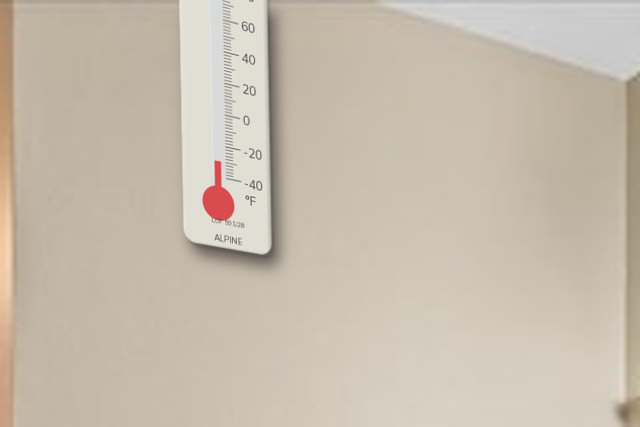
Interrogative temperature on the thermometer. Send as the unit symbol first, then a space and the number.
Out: °F -30
